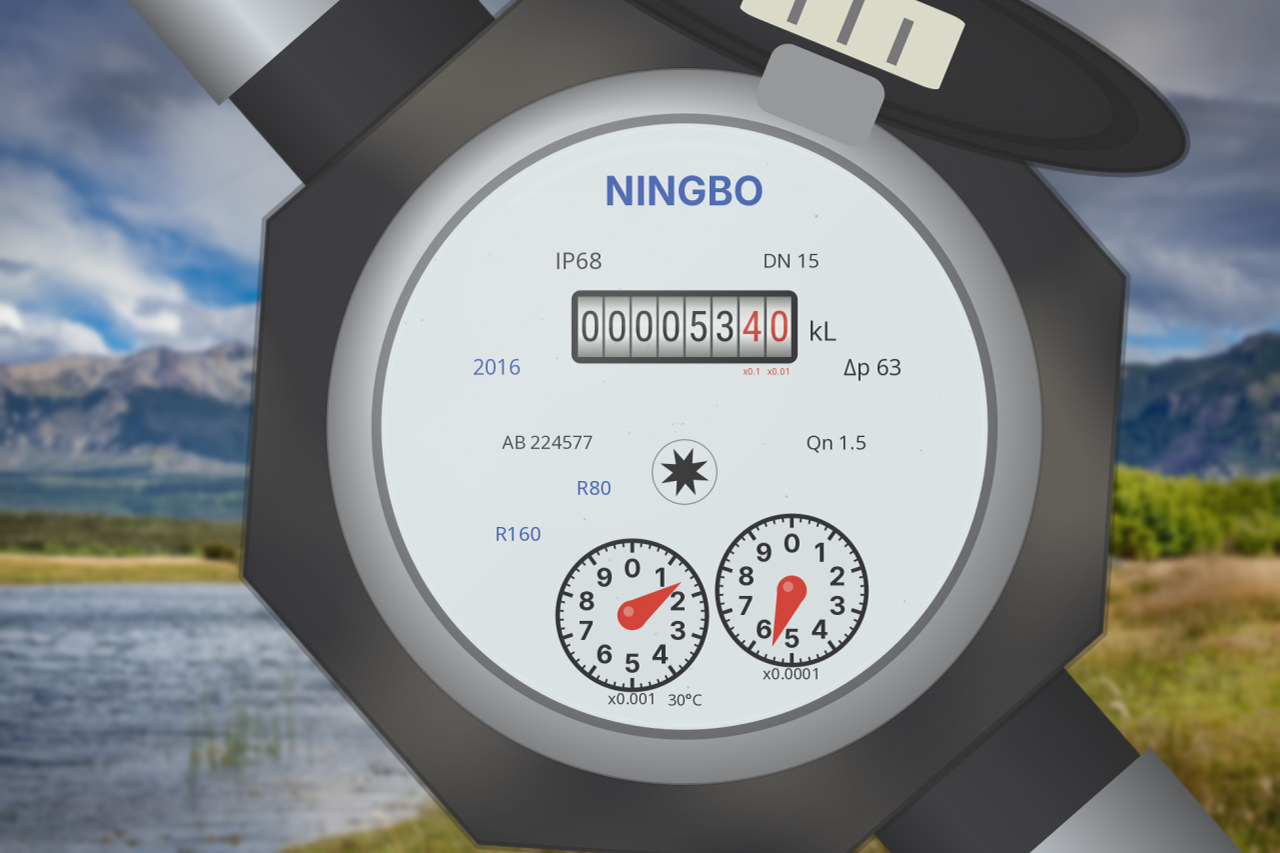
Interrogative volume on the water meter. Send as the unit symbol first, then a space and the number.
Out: kL 53.4015
